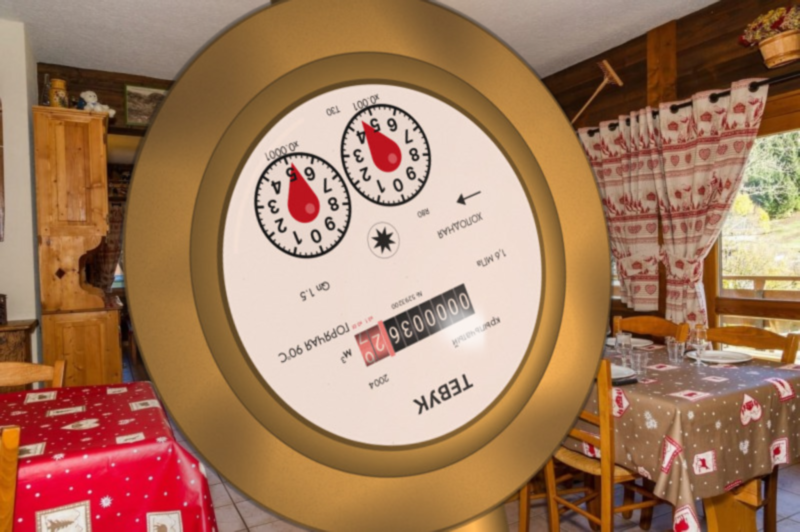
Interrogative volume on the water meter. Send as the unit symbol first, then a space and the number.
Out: m³ 36.2645
